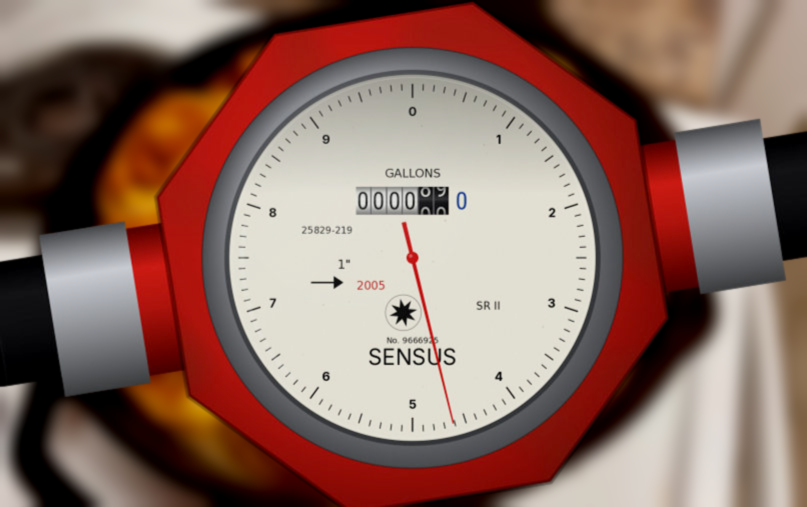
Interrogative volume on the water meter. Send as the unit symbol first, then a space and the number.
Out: gal 894.6
